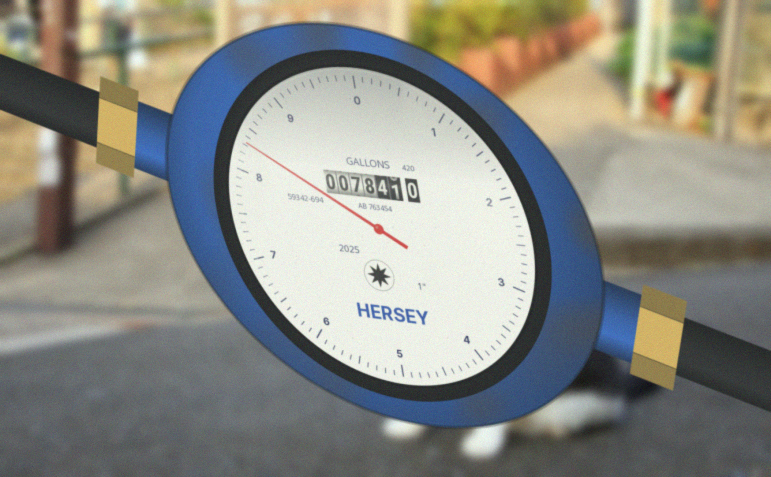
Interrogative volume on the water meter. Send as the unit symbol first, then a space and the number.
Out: gal 78408.3
